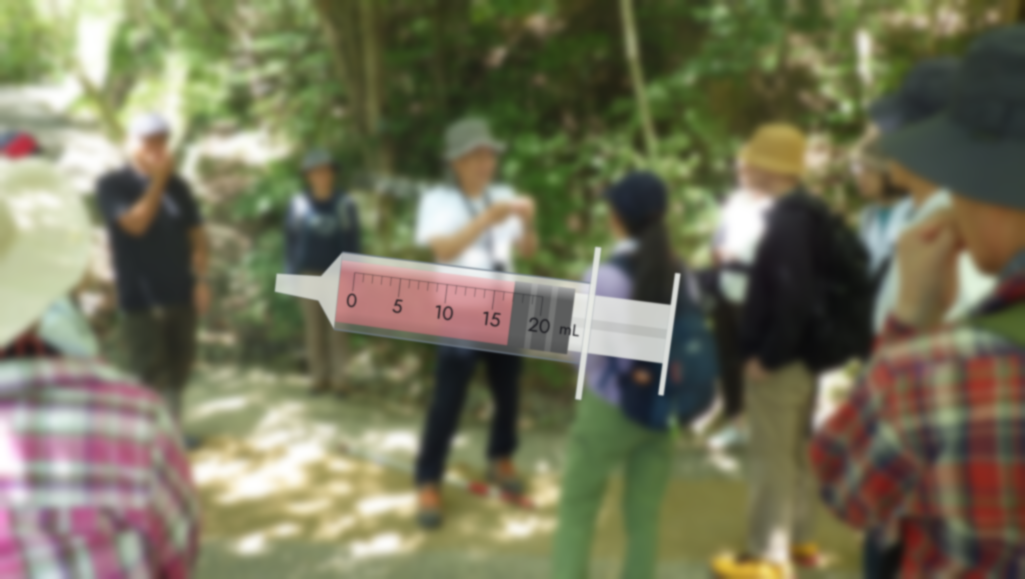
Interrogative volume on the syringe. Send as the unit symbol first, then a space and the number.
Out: mL 17
